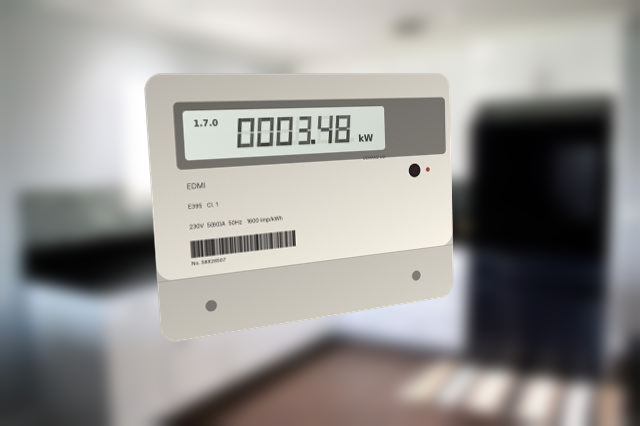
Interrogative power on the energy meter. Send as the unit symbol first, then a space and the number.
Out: kW 3.48
